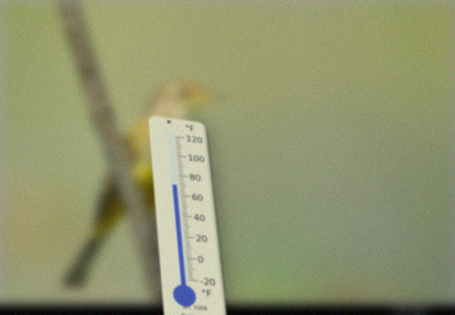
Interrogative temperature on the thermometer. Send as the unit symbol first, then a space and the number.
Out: °F 70
